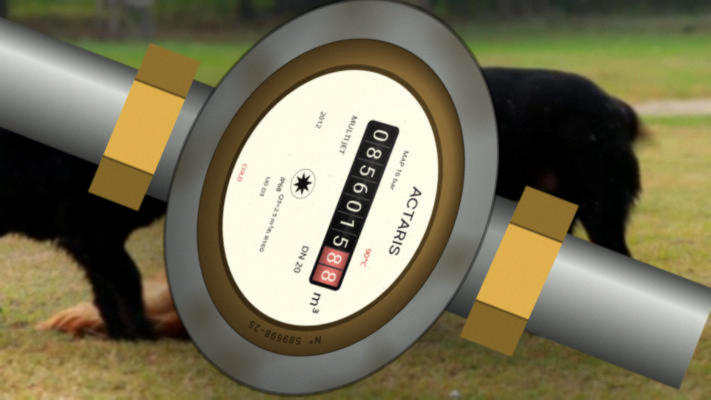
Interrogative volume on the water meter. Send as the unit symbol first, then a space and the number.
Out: m³ 856015.88
